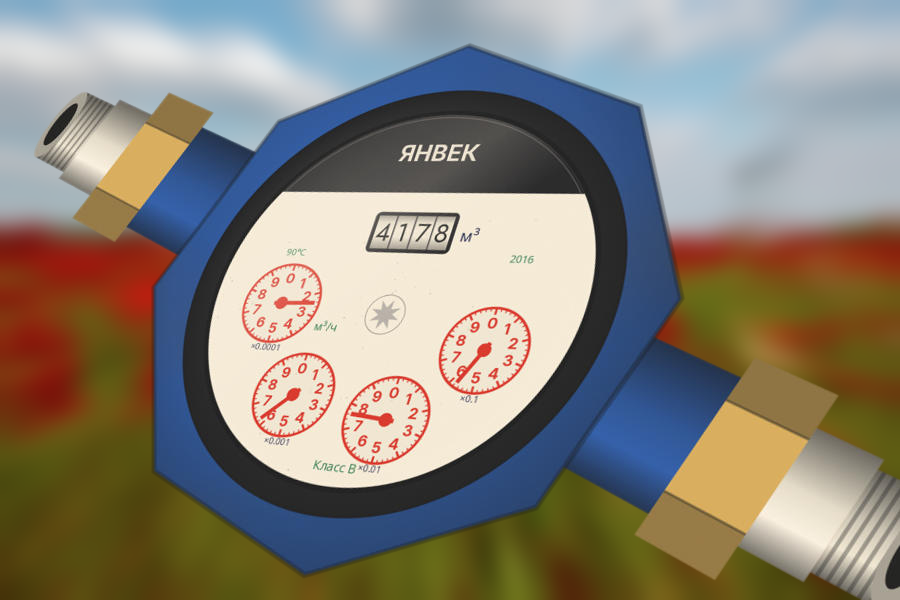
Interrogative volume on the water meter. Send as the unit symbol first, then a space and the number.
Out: m³ 4178.5762
